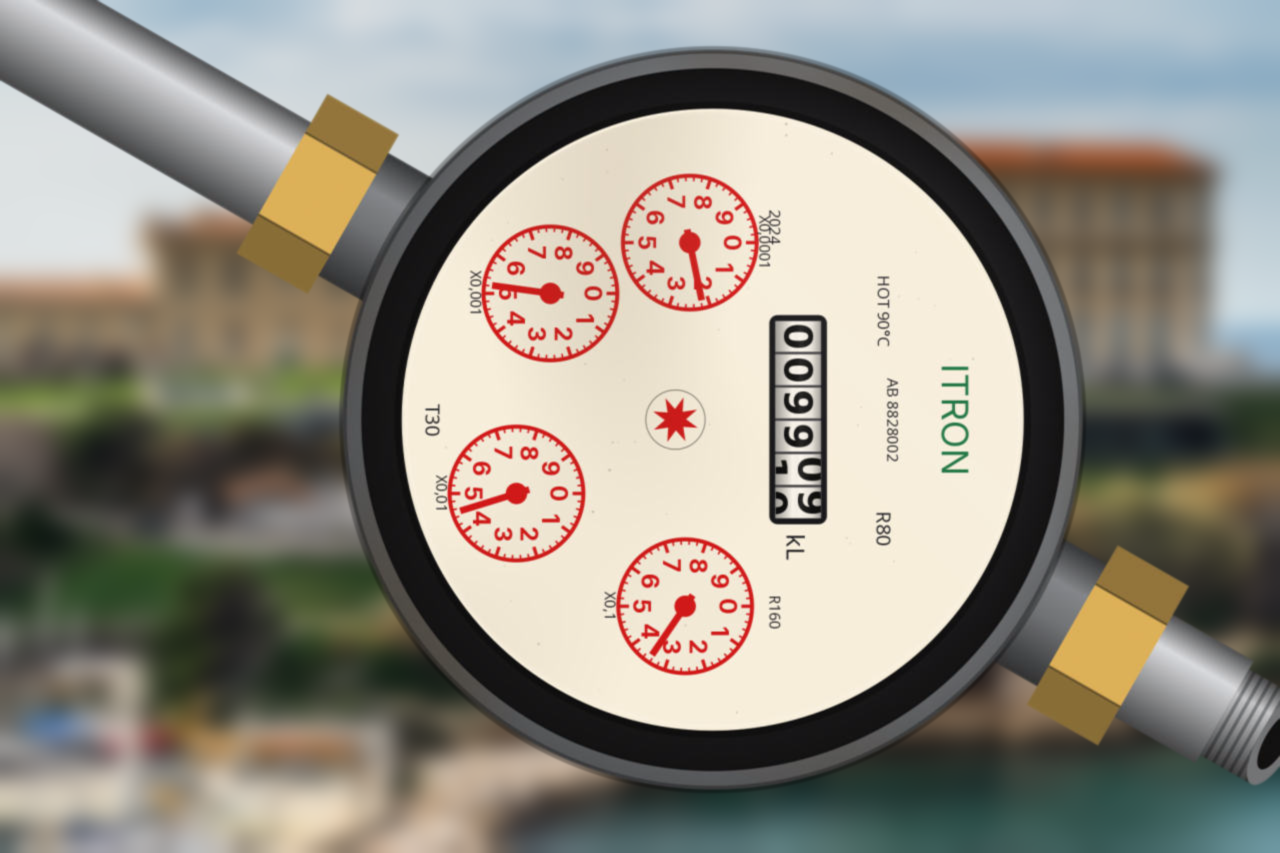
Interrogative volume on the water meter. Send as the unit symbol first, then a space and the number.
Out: kL 9909.3452
